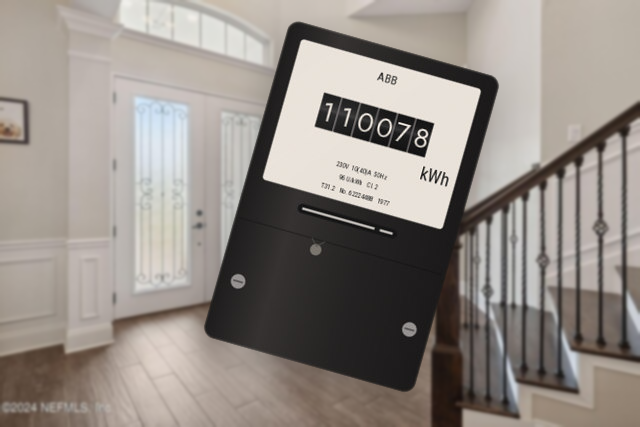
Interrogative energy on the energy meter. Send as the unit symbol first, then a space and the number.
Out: kWh 110078
